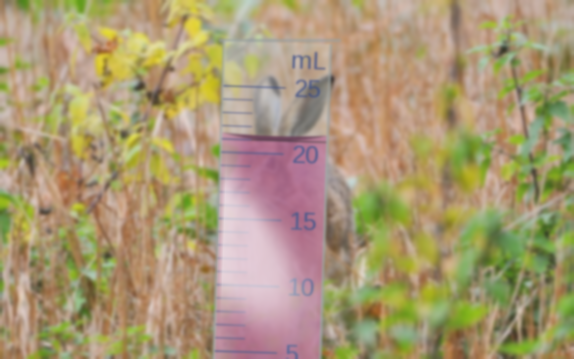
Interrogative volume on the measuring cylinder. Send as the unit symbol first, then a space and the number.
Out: mL 21
